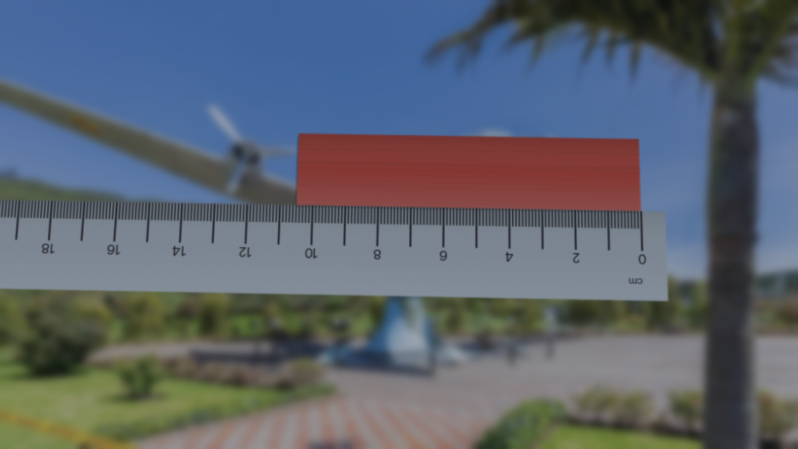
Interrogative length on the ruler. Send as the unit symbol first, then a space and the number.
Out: cm 10.5
